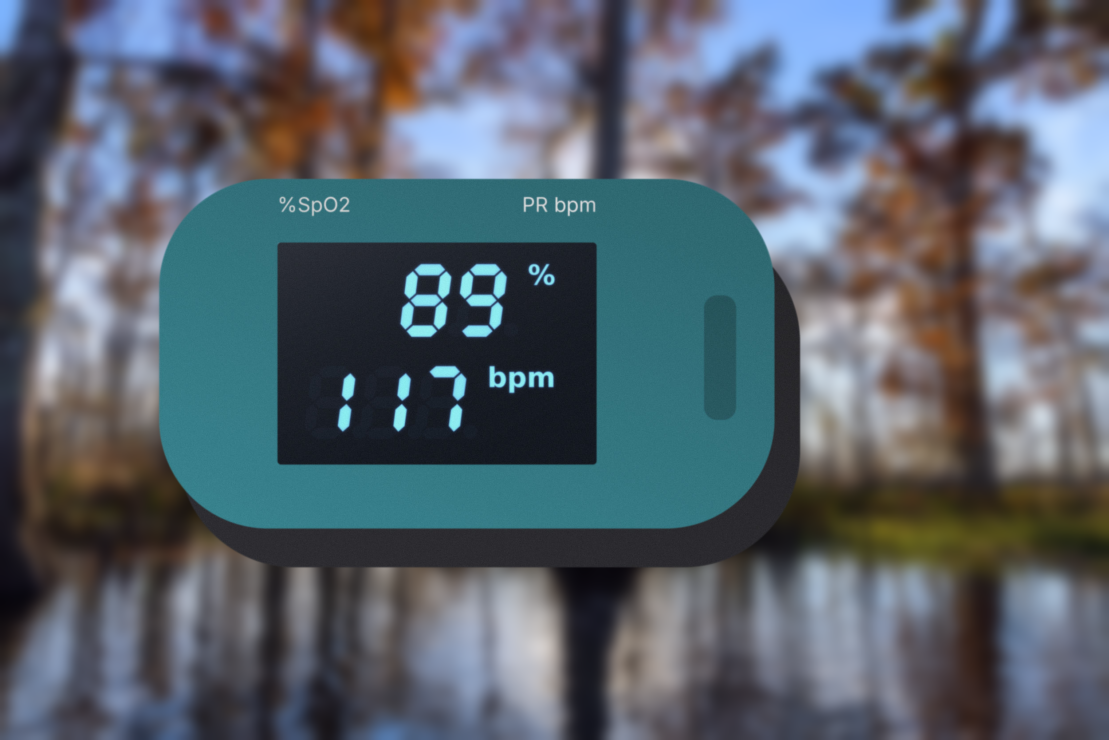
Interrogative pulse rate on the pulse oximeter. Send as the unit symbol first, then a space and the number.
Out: bpm 117
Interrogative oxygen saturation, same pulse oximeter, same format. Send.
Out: % 89
